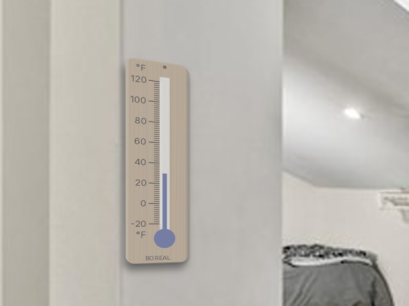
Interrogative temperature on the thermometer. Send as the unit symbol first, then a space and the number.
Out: °F 30
